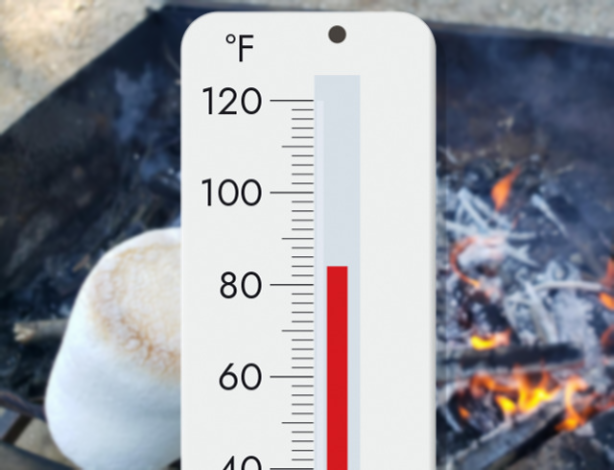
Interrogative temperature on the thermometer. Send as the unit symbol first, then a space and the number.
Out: °F 84
